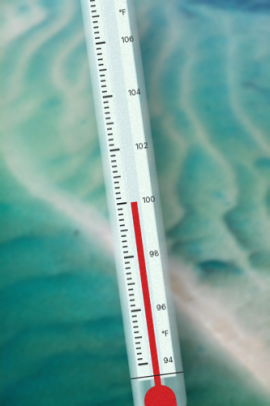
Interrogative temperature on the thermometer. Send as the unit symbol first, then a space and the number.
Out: °F 100
